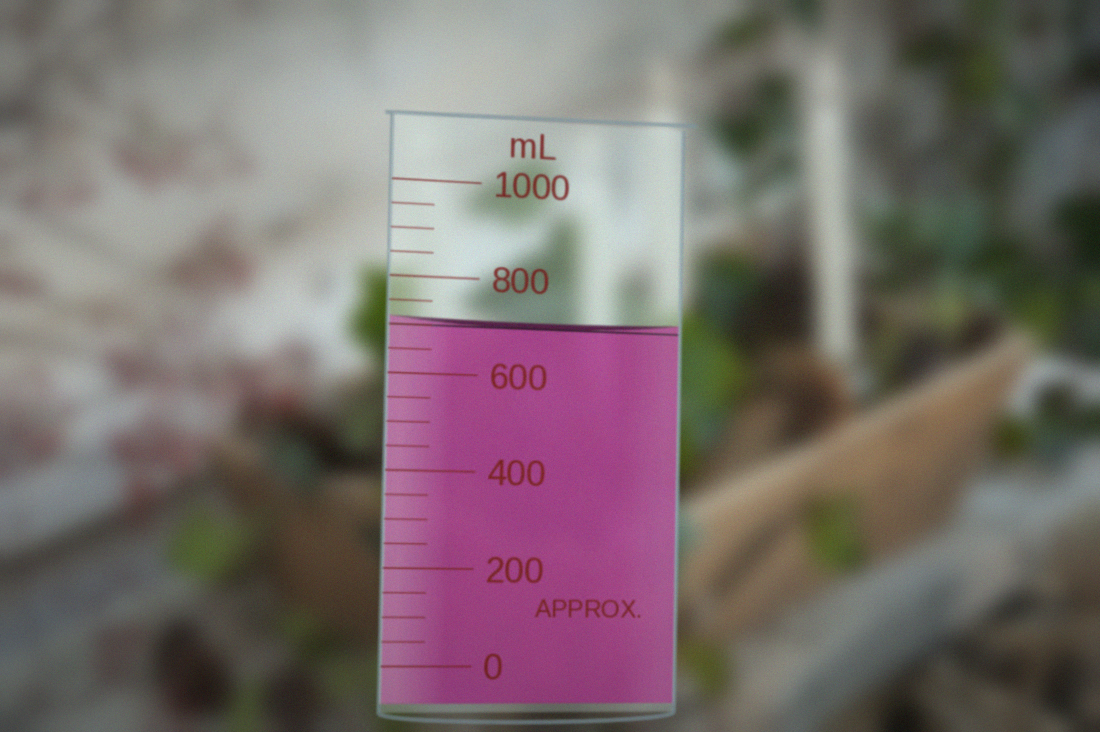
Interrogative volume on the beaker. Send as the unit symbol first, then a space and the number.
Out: mL 700
